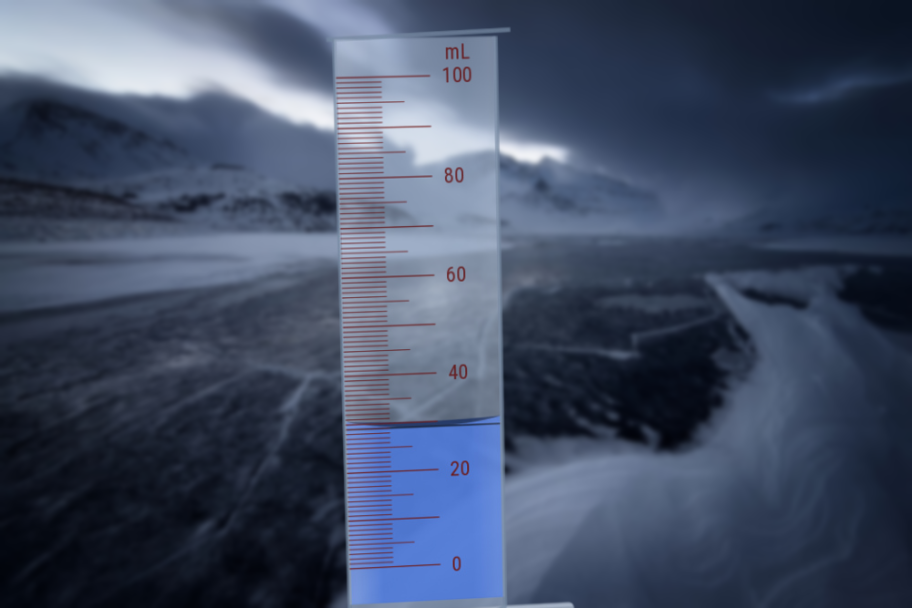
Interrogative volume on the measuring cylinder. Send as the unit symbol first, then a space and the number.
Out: mL 29
